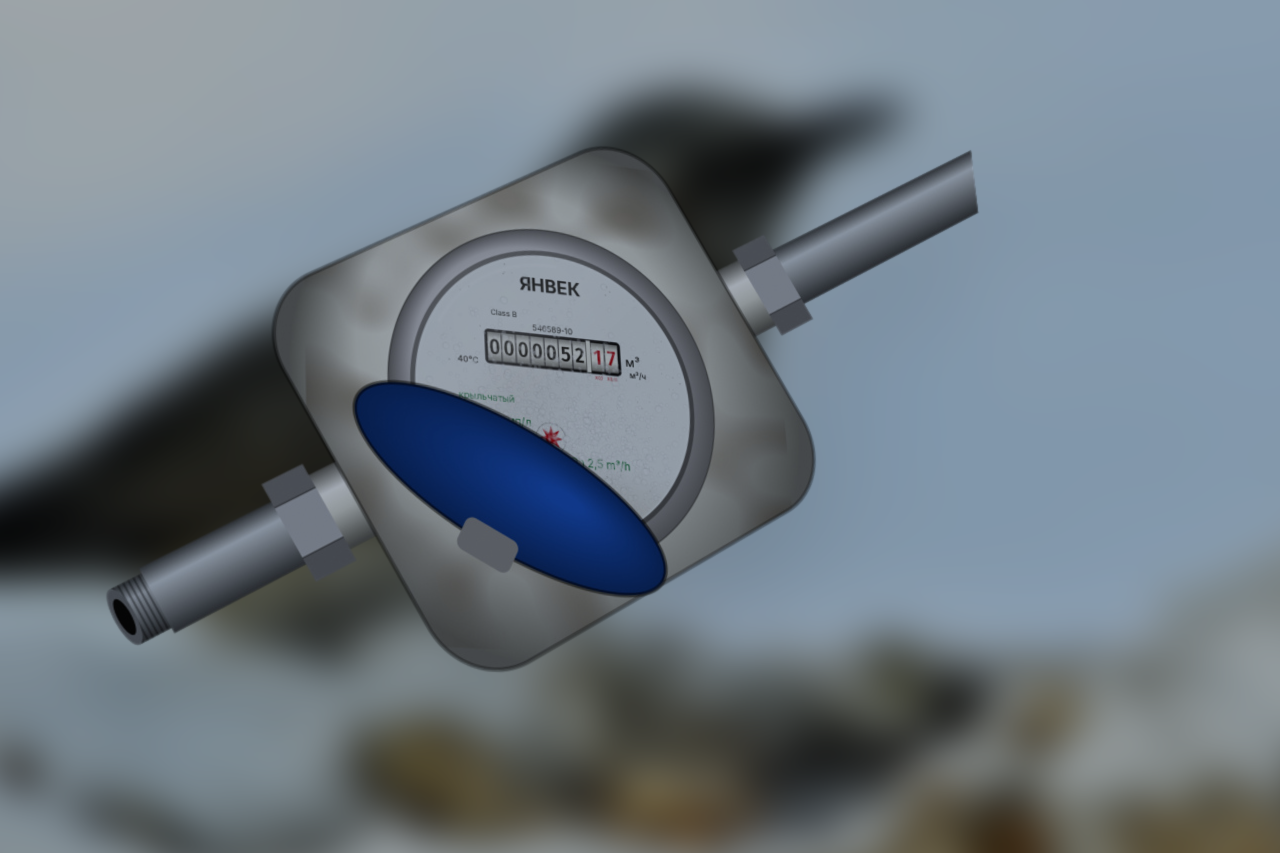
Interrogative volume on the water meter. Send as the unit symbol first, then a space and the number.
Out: m³ 52.17
